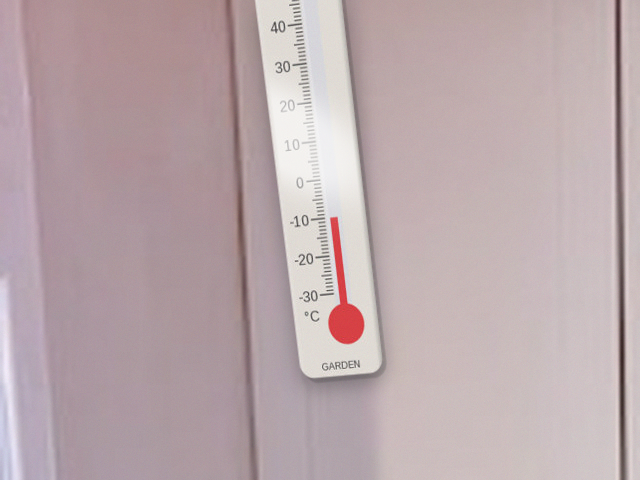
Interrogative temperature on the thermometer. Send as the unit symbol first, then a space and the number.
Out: °C -10
